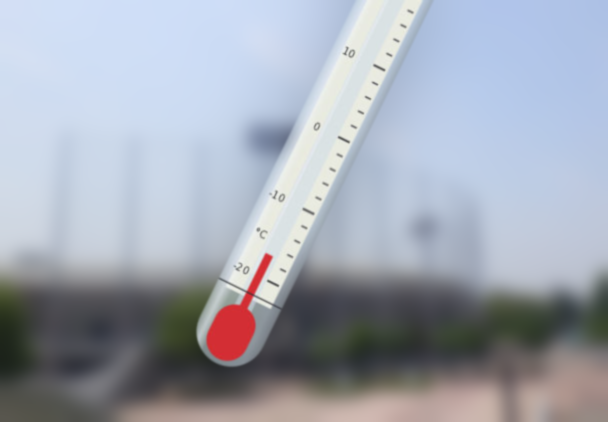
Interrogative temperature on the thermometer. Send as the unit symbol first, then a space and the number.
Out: °C -17
